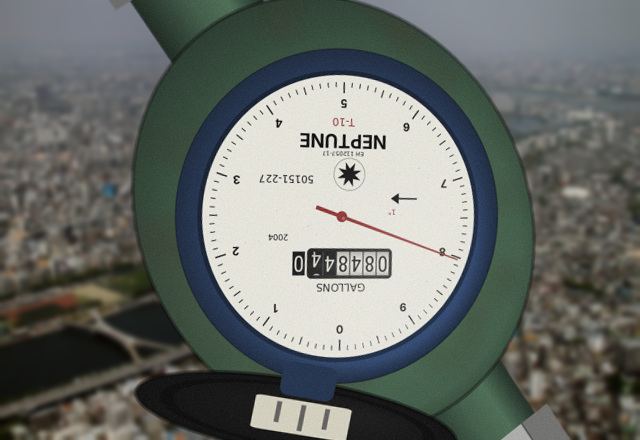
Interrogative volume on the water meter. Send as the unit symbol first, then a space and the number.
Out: gal 848438.0
